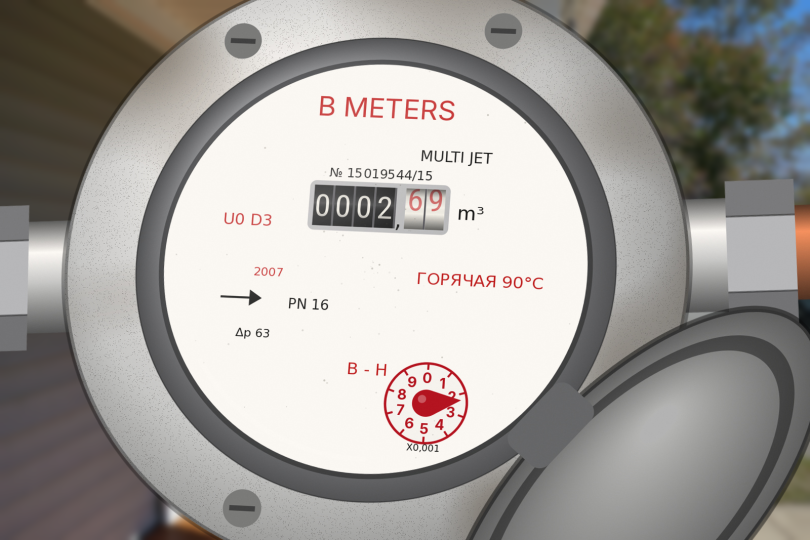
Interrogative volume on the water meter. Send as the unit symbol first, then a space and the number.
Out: m³ 2.692
